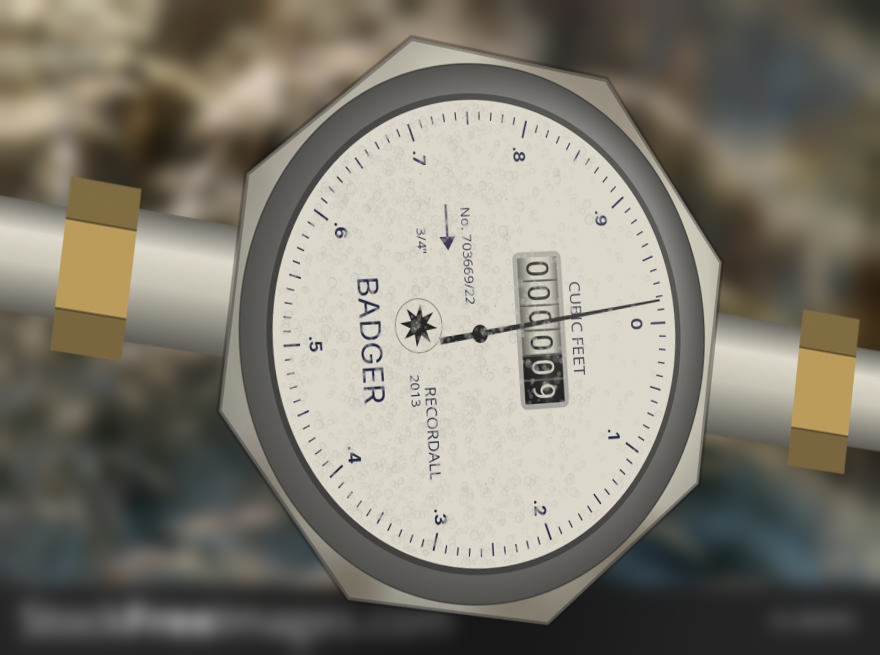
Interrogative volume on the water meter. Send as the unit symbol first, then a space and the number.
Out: ft³ 8.98
